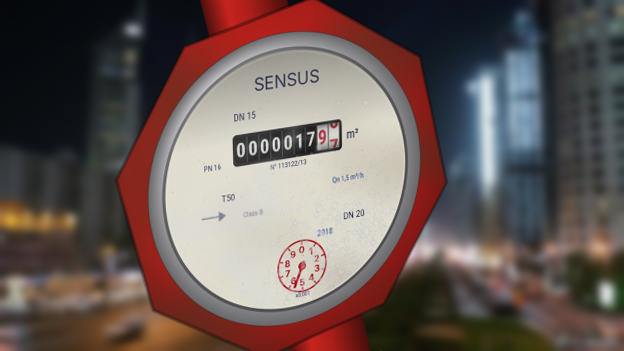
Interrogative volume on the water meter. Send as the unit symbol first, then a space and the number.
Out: m³ 17.965
